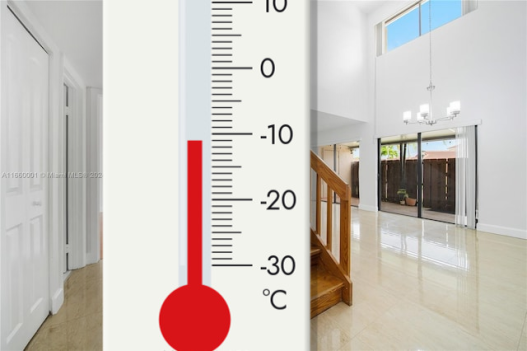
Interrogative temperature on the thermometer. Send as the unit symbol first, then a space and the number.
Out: °C -11
